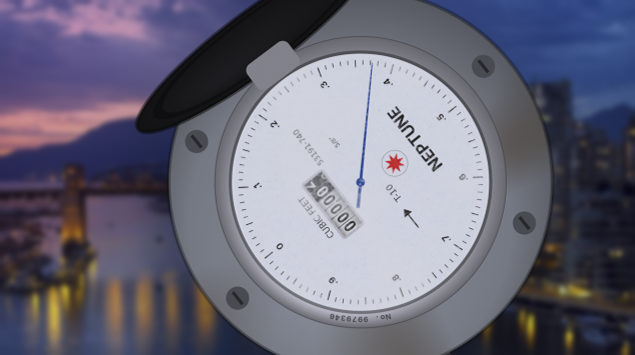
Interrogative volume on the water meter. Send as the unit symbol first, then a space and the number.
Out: ft³ 2.37
